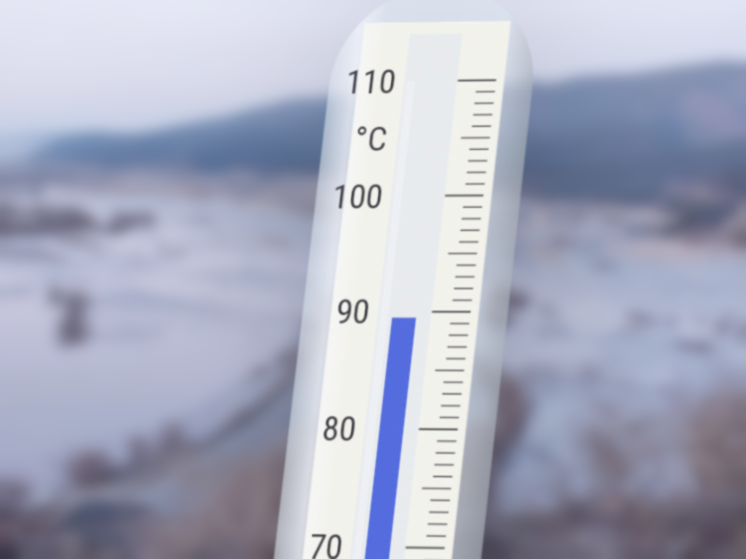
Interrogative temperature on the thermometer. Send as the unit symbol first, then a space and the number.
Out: °C 89.5
